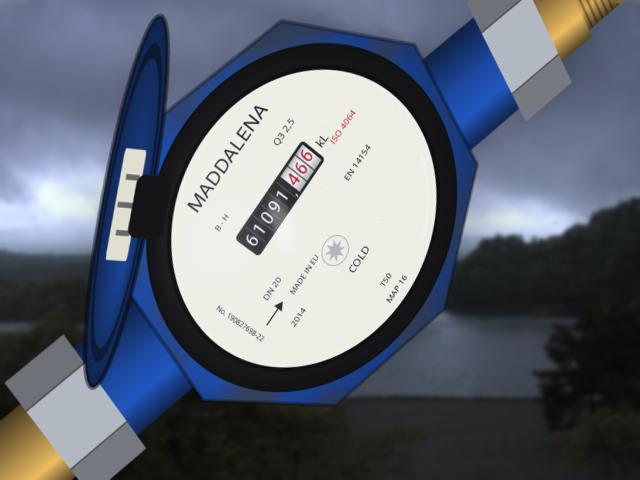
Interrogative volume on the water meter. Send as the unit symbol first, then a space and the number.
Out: kL 61091.466
